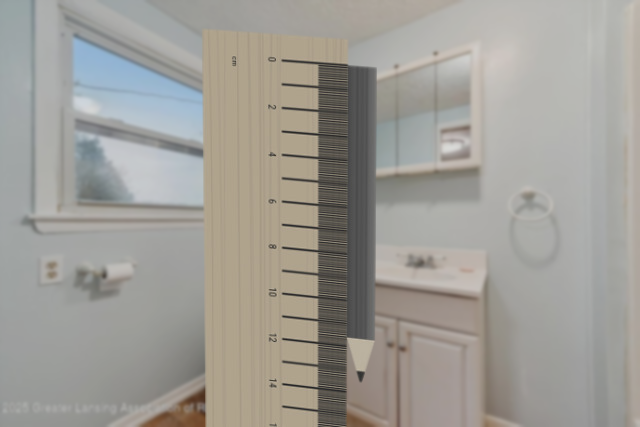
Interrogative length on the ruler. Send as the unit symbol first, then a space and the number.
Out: cm 13.5
